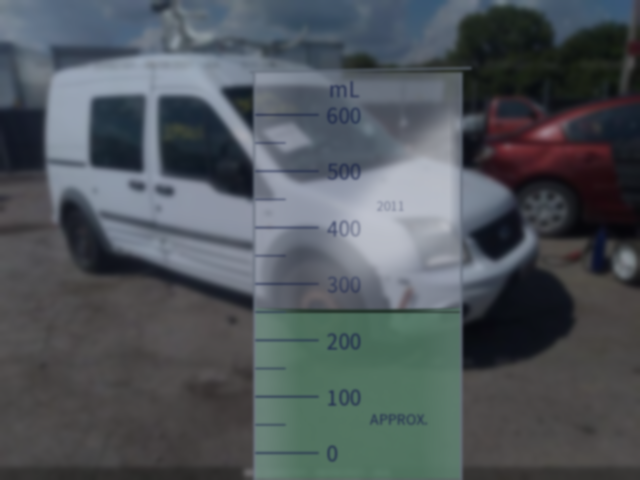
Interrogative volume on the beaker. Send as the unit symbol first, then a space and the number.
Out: mL 250
